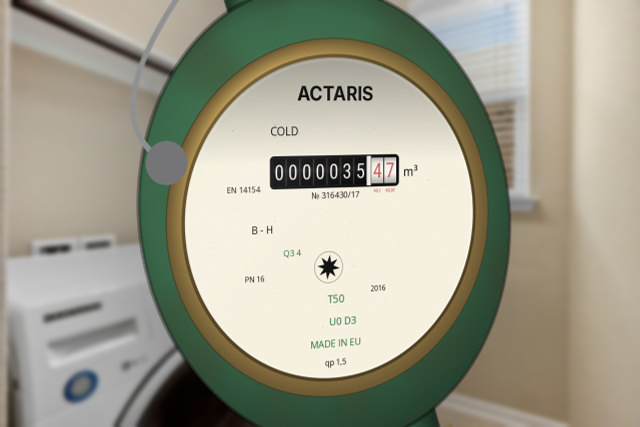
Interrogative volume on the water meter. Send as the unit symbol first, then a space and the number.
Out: m³ 35.47
